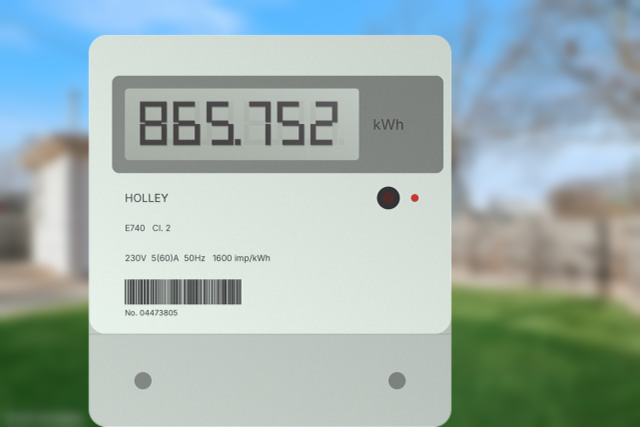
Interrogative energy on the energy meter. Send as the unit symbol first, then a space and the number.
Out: kWh 865.752
